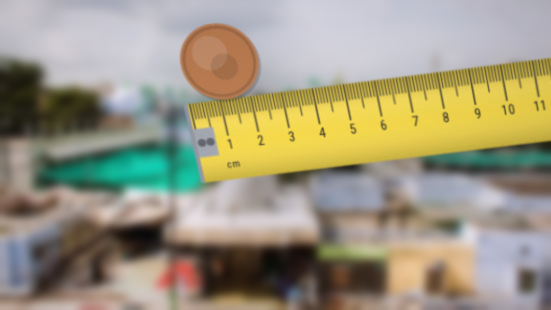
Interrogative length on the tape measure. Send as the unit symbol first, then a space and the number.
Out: cm 2.5
